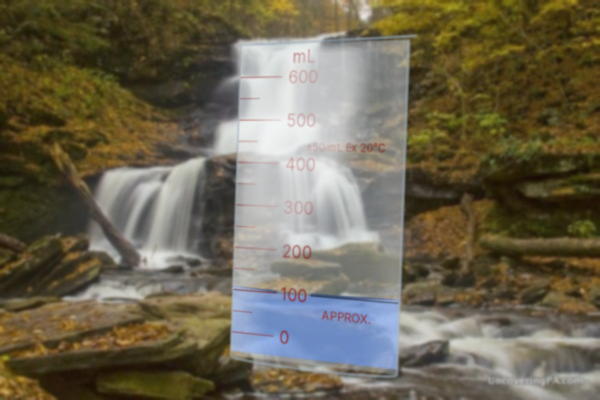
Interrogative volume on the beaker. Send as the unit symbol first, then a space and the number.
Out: mL 100
